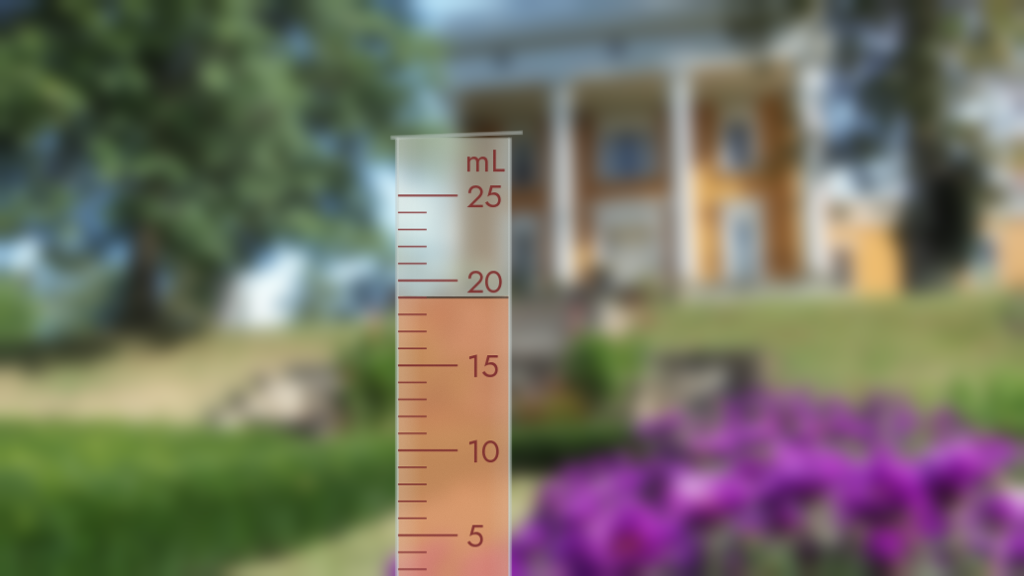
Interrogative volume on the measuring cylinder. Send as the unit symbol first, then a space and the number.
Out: mL 19
